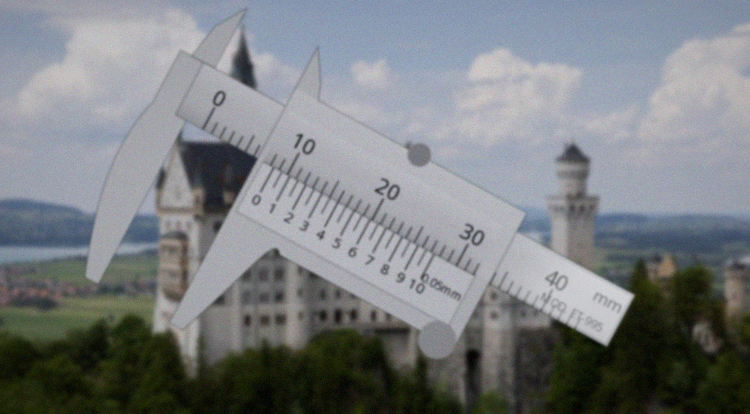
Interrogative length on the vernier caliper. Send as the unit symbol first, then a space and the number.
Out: mm 8.4
